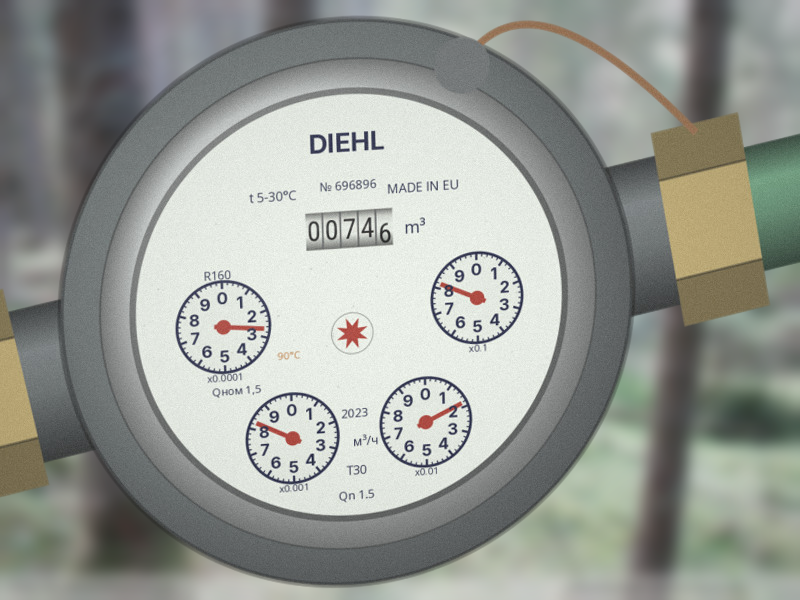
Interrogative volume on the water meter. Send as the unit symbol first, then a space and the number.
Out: m³ 745.8182
